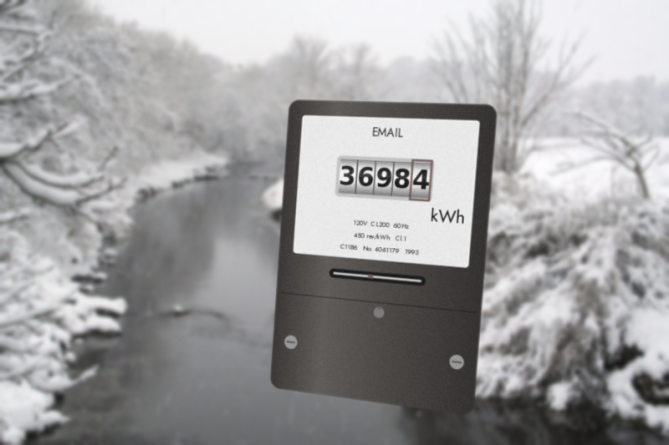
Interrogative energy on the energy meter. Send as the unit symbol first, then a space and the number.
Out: kWh 3698.4
